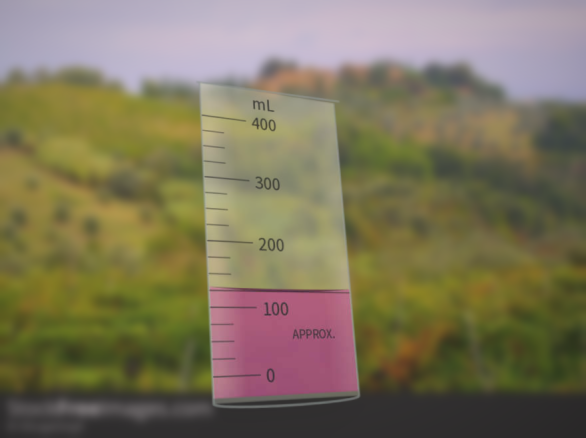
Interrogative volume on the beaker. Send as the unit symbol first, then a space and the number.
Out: mL 125
